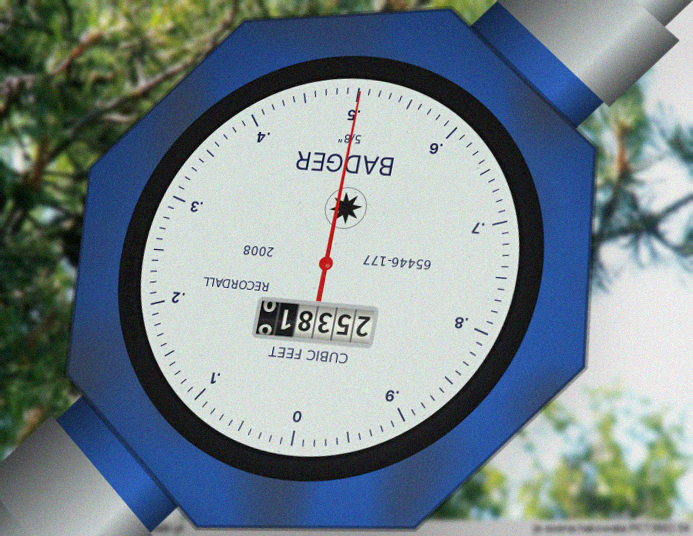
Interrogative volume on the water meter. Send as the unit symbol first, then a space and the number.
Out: ft³ 253818.50
